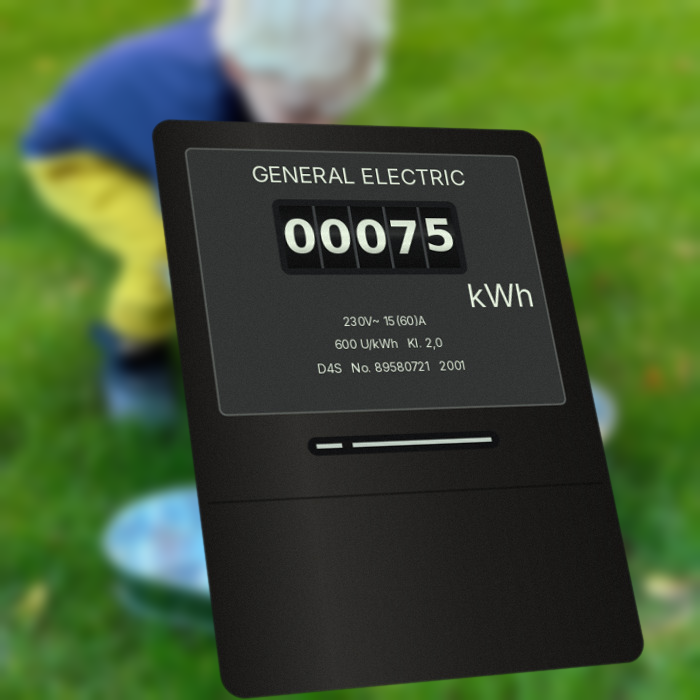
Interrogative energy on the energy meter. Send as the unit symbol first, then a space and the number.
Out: kWh 75
